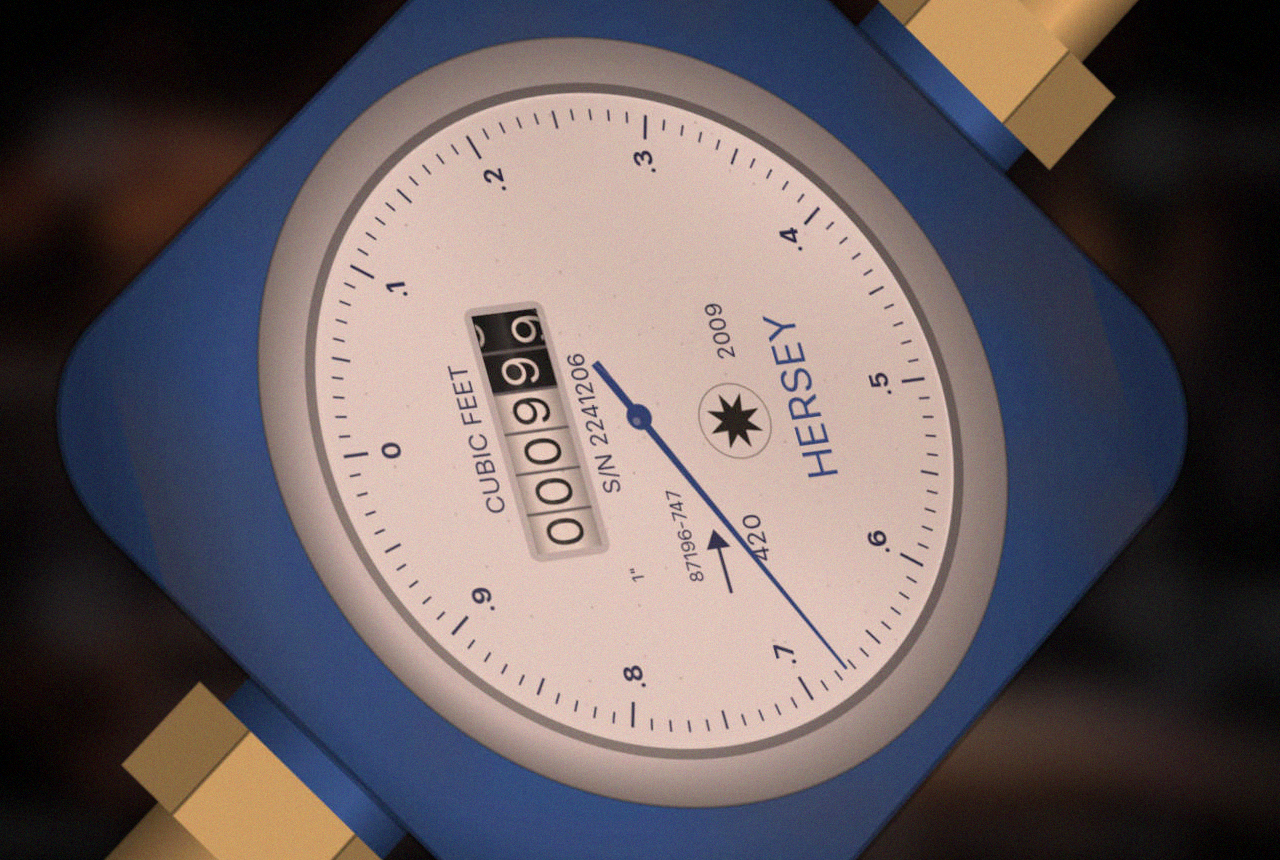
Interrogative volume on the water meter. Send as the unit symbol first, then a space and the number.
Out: ft³ 998.67
